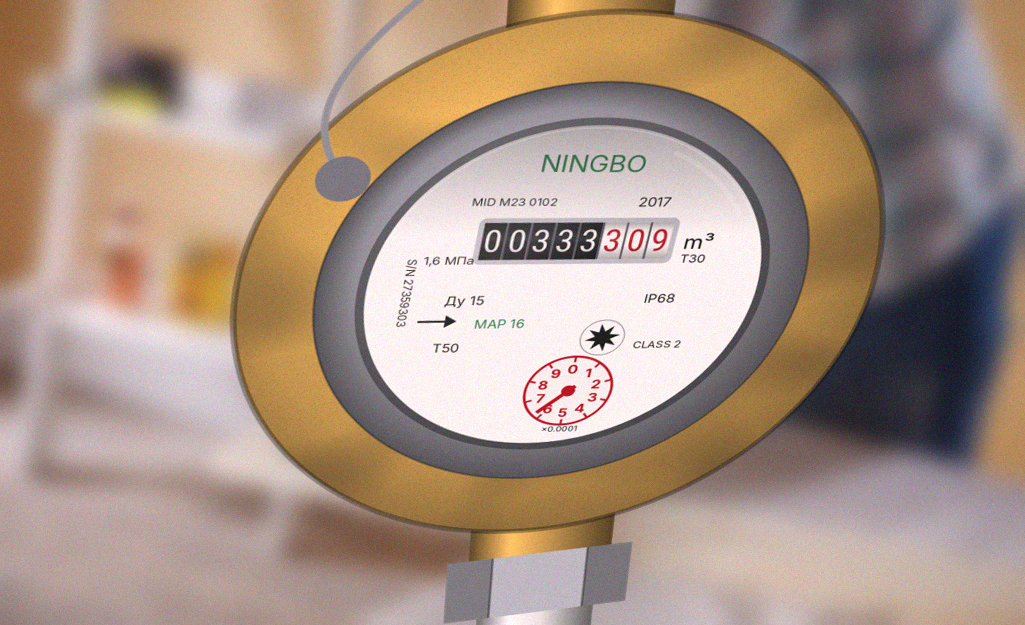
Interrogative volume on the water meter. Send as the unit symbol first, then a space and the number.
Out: m³ 333.3096
